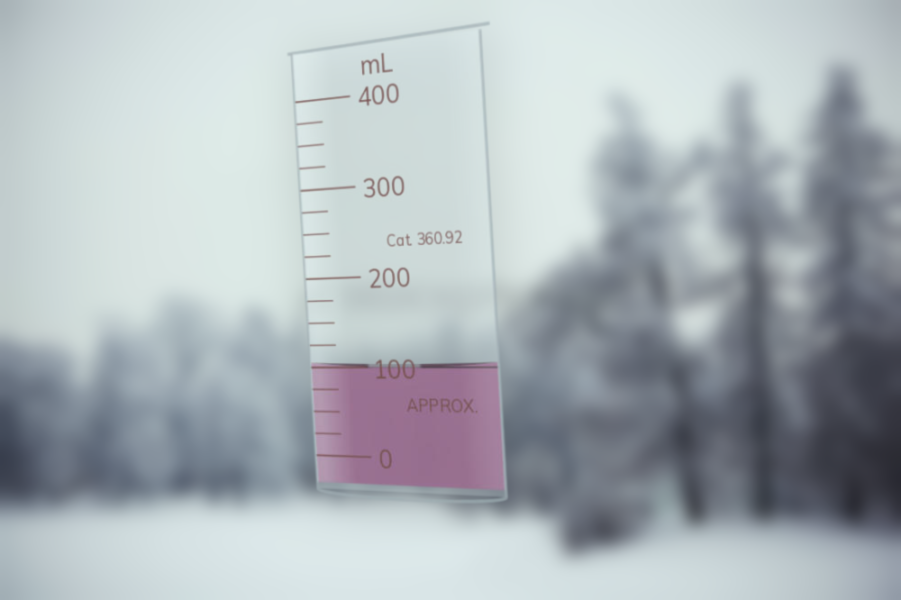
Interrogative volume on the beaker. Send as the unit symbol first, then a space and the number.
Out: mL 100
